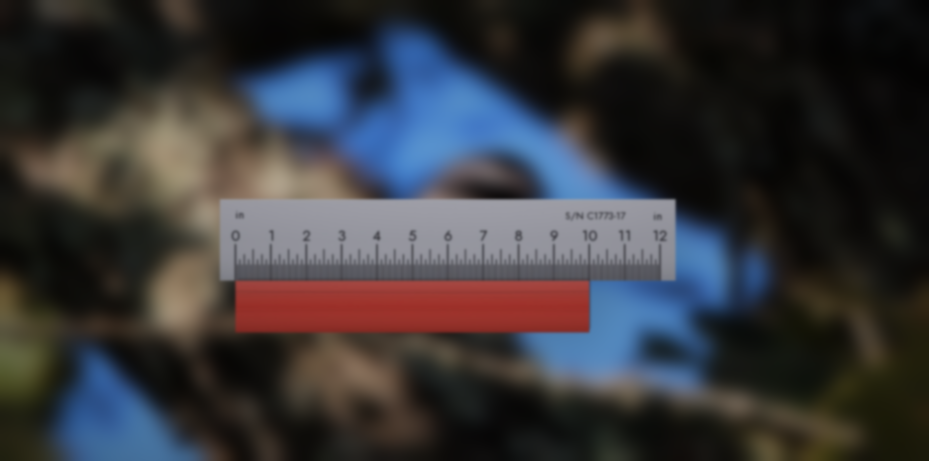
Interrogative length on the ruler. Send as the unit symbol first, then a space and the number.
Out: in 10
